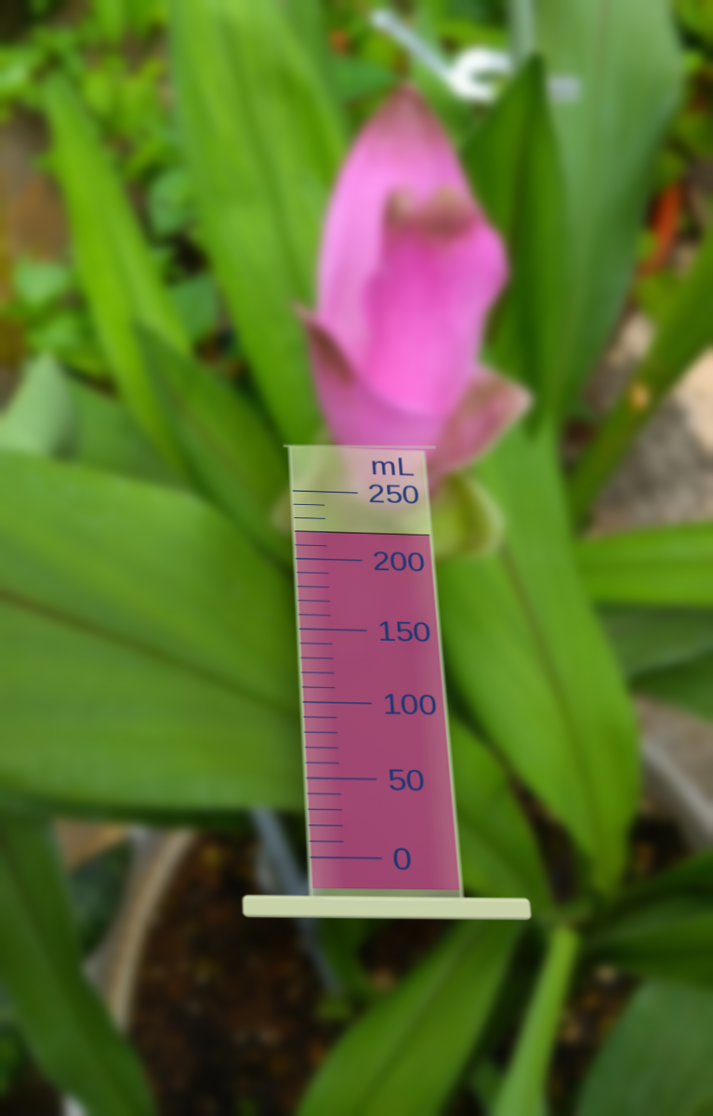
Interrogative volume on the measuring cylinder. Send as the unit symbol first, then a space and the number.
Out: mL 220
